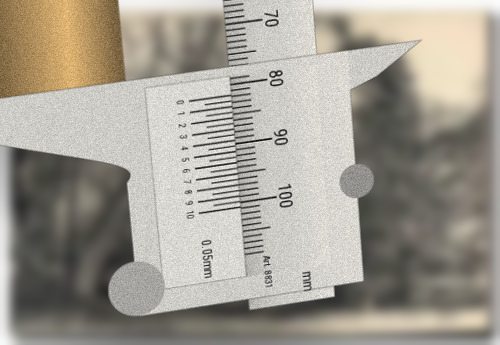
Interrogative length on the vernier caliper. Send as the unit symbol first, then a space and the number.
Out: mm 81.8
